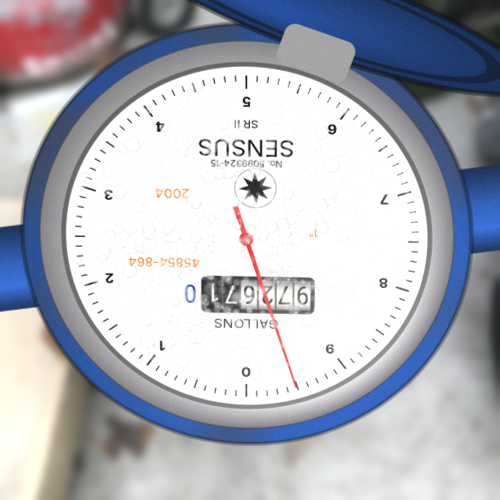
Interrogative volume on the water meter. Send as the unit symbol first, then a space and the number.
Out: gal 9726709.5
